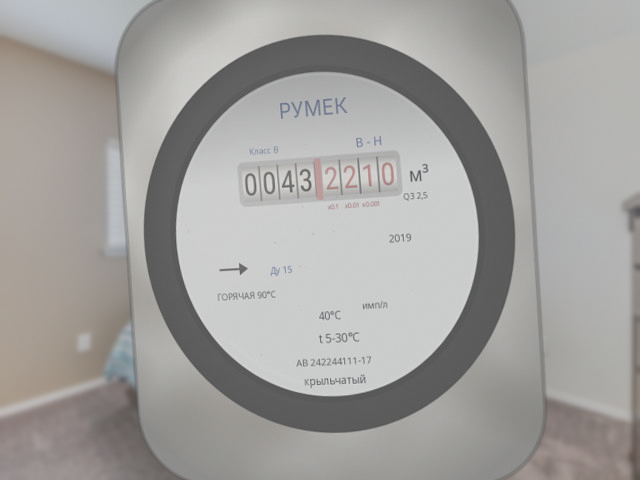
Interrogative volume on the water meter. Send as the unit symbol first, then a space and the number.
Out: m³ 43.2210
